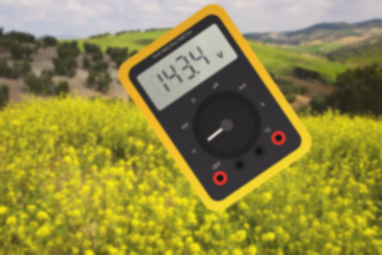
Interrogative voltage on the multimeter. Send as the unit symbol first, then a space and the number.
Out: V 143.4
